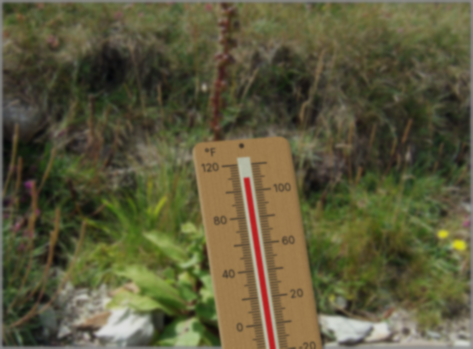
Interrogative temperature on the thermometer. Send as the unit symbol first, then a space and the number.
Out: °F 110
